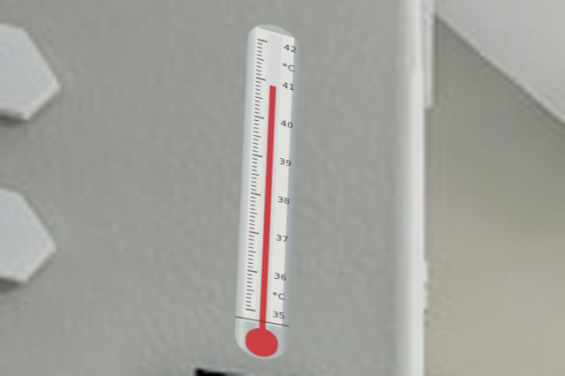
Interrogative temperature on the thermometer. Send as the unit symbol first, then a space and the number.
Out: °C 40.9
